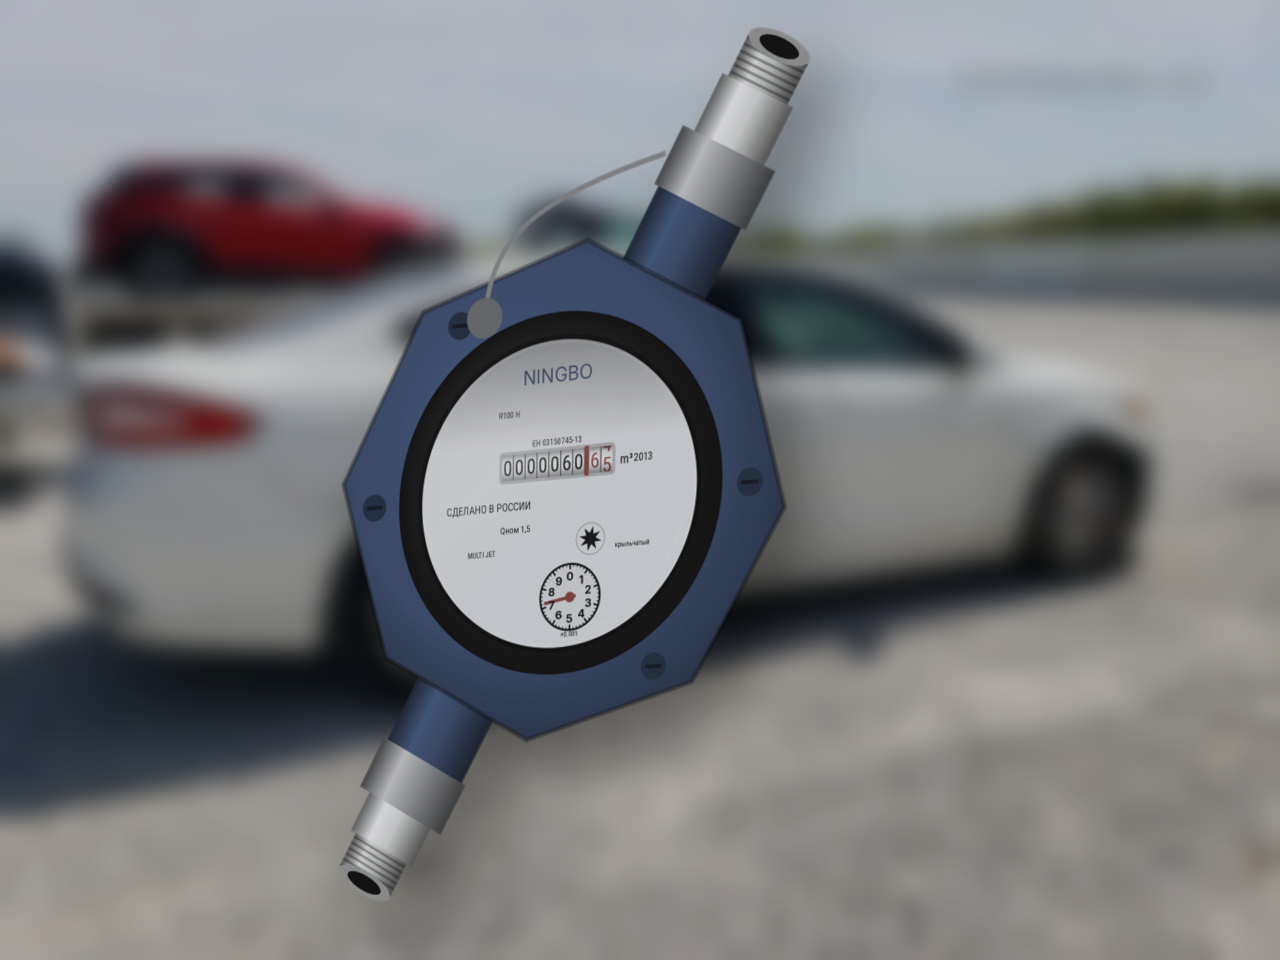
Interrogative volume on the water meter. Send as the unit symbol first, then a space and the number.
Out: m³ 60.647
